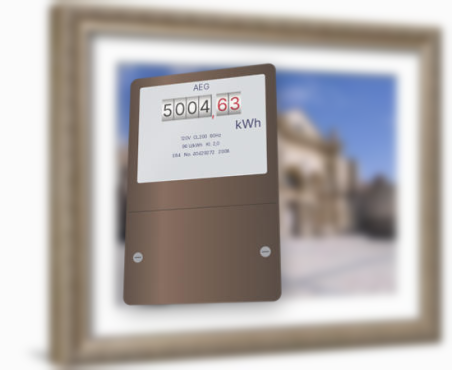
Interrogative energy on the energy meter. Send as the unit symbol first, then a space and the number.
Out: kWh 5004.63
